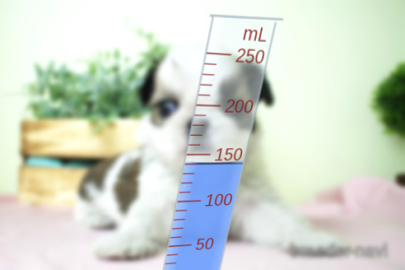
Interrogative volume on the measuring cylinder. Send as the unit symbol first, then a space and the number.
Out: mL 140
